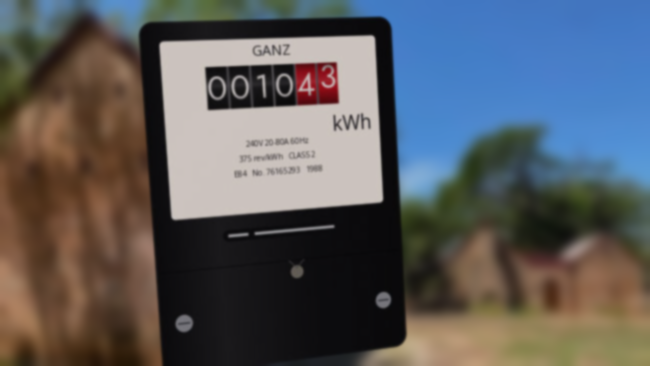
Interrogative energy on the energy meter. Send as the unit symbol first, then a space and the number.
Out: kWh 10.43
